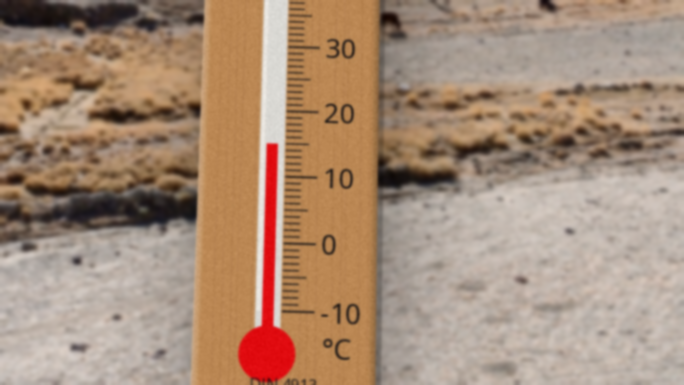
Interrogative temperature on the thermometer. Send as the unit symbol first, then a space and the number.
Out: °C 15
